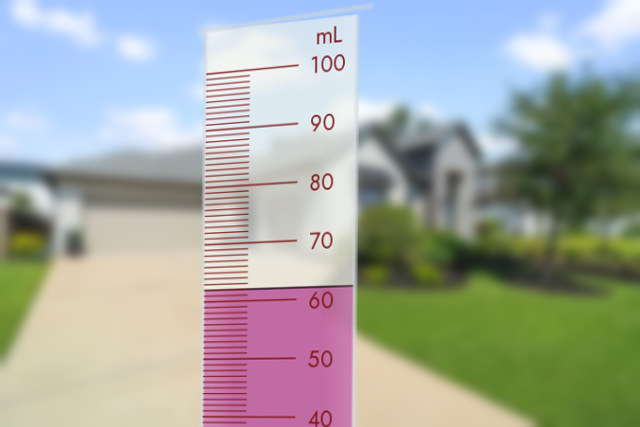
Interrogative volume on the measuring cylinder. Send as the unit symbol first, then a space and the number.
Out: mL 62
